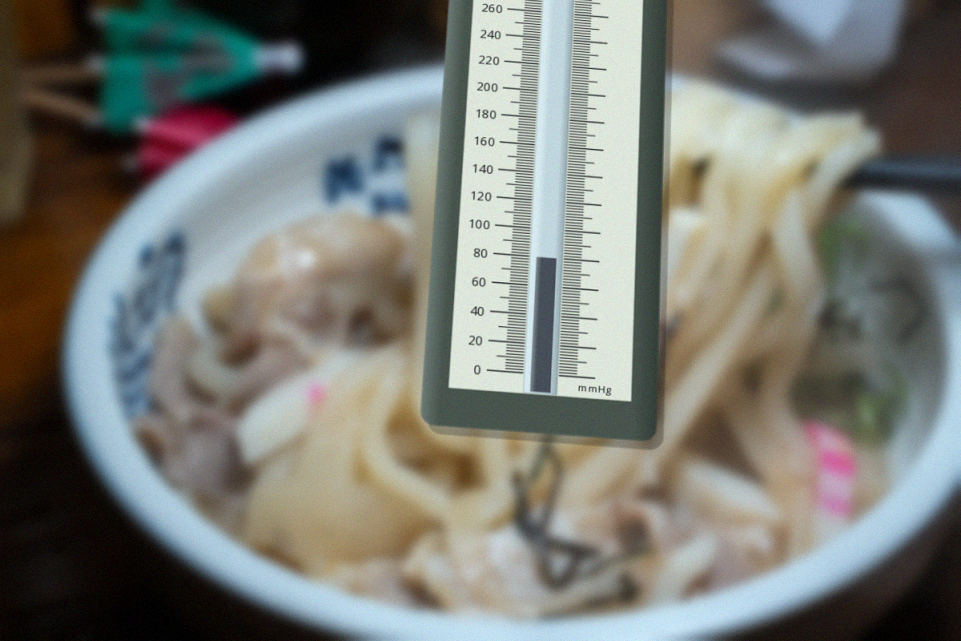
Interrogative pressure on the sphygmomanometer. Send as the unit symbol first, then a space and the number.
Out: mmHg 80
